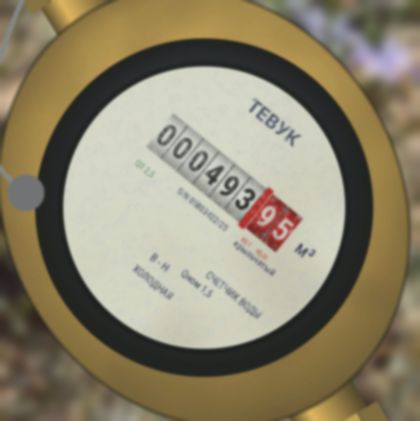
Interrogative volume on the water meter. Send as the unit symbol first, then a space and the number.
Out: m³ 493.95
